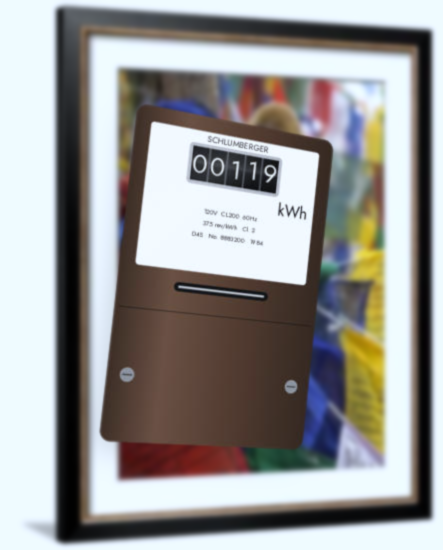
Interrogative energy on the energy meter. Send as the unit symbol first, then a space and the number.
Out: kWh 119
